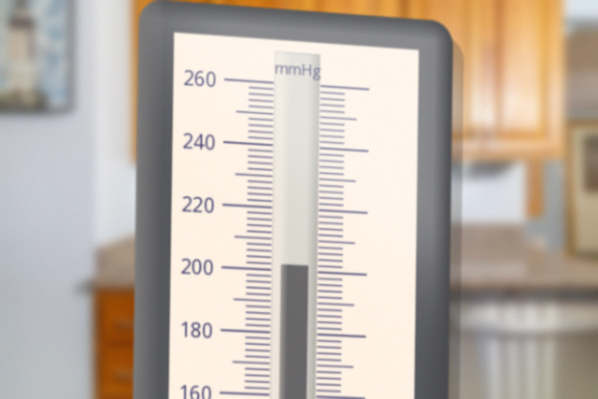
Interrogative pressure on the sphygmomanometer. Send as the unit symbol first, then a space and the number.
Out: mmHg 202
